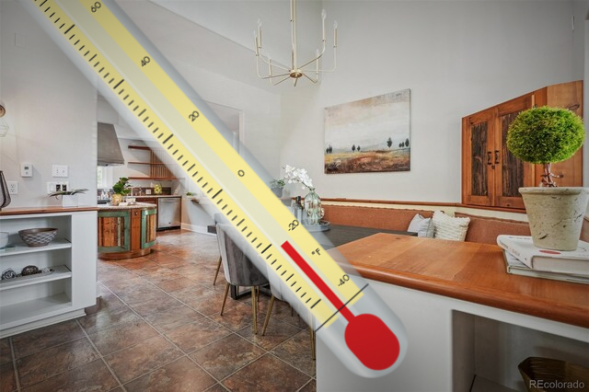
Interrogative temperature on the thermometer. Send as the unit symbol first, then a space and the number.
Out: °F -22
